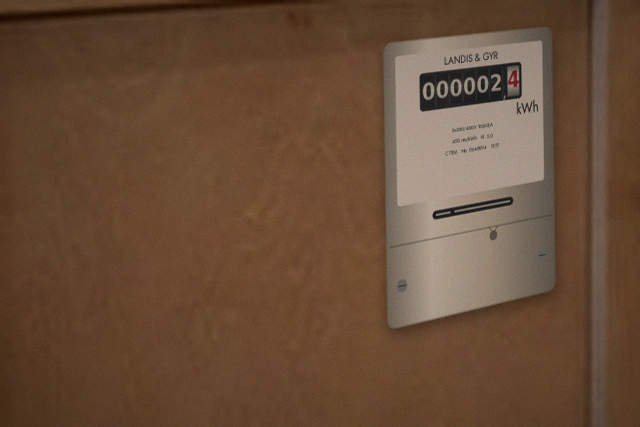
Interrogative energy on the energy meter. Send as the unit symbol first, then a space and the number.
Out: kWh 2.4
